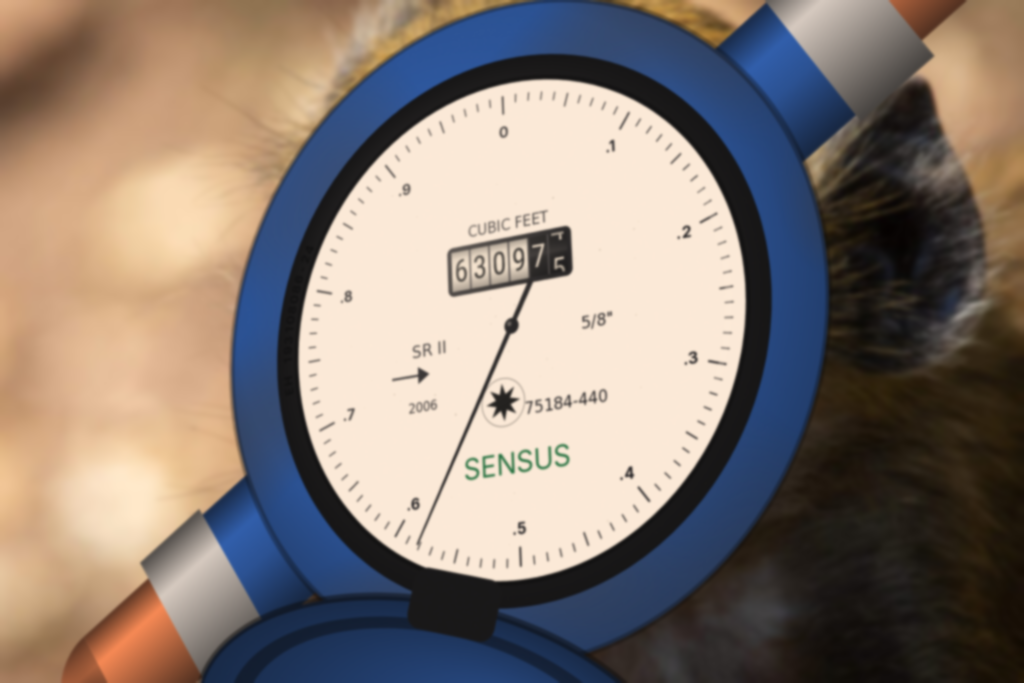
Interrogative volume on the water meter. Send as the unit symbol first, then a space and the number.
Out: ft³ 630974.58
